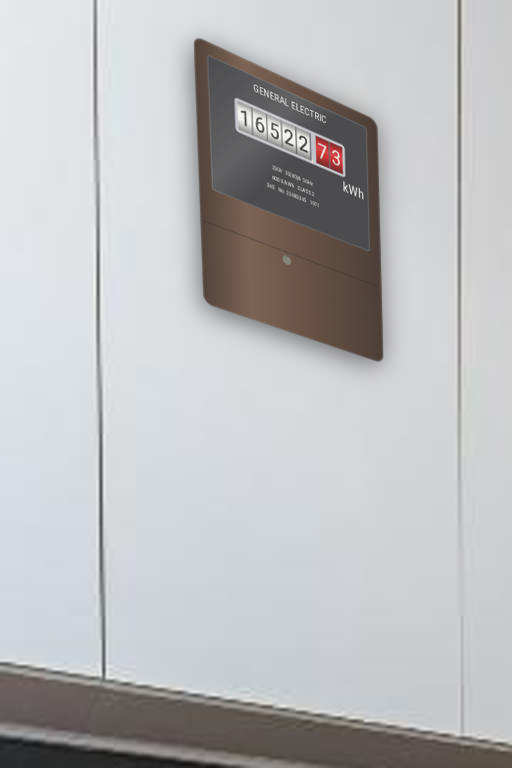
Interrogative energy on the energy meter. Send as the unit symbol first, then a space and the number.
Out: kWh 16522.73
